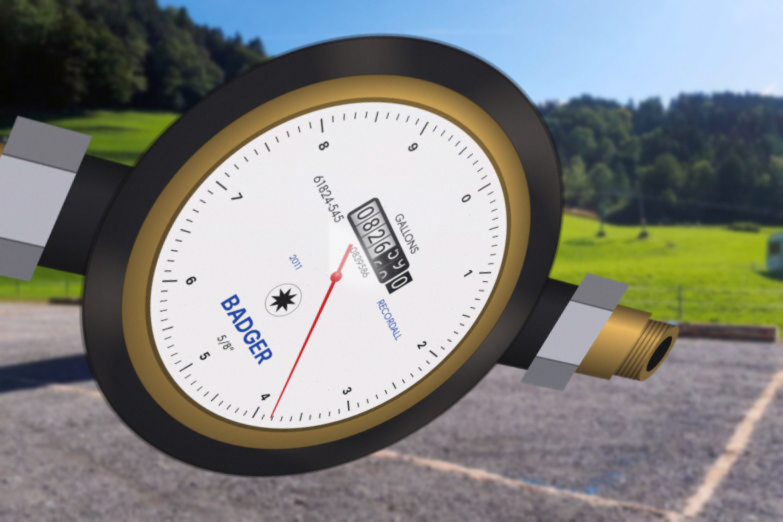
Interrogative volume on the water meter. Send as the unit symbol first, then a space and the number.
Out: gal 826593.8
